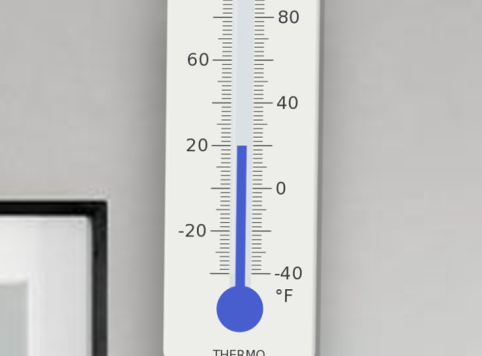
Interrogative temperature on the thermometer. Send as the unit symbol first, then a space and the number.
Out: °F 20
